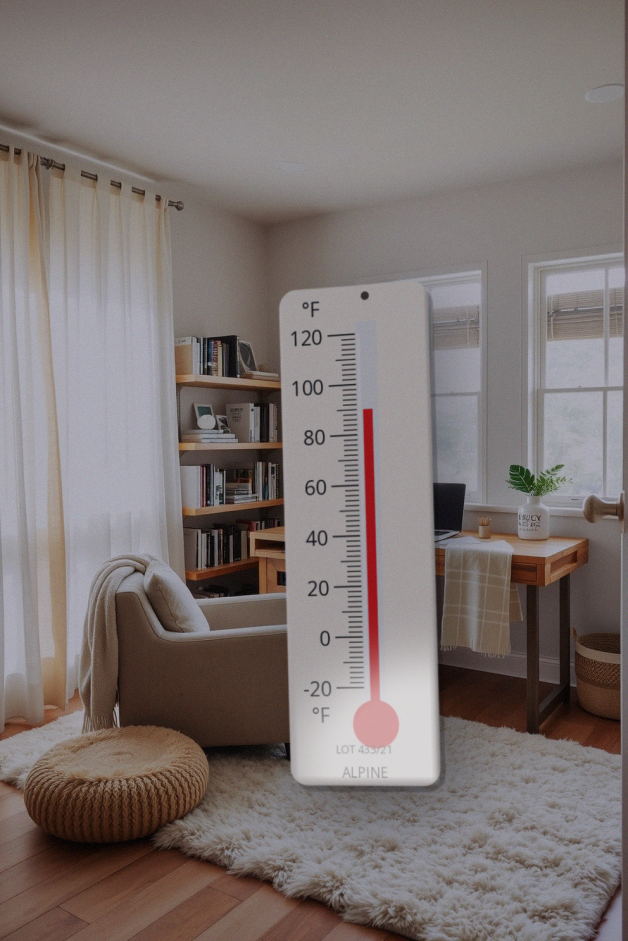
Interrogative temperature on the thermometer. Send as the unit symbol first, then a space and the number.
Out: °F 90
